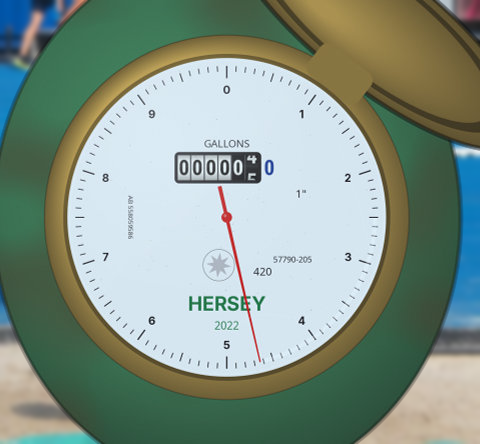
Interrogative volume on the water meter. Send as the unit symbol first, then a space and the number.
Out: gal 44.6
